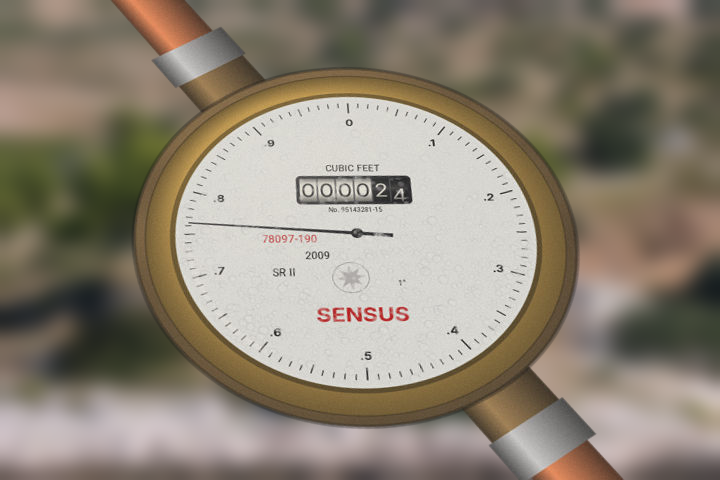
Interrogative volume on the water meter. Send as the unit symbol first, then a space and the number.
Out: ft³ 23.76
